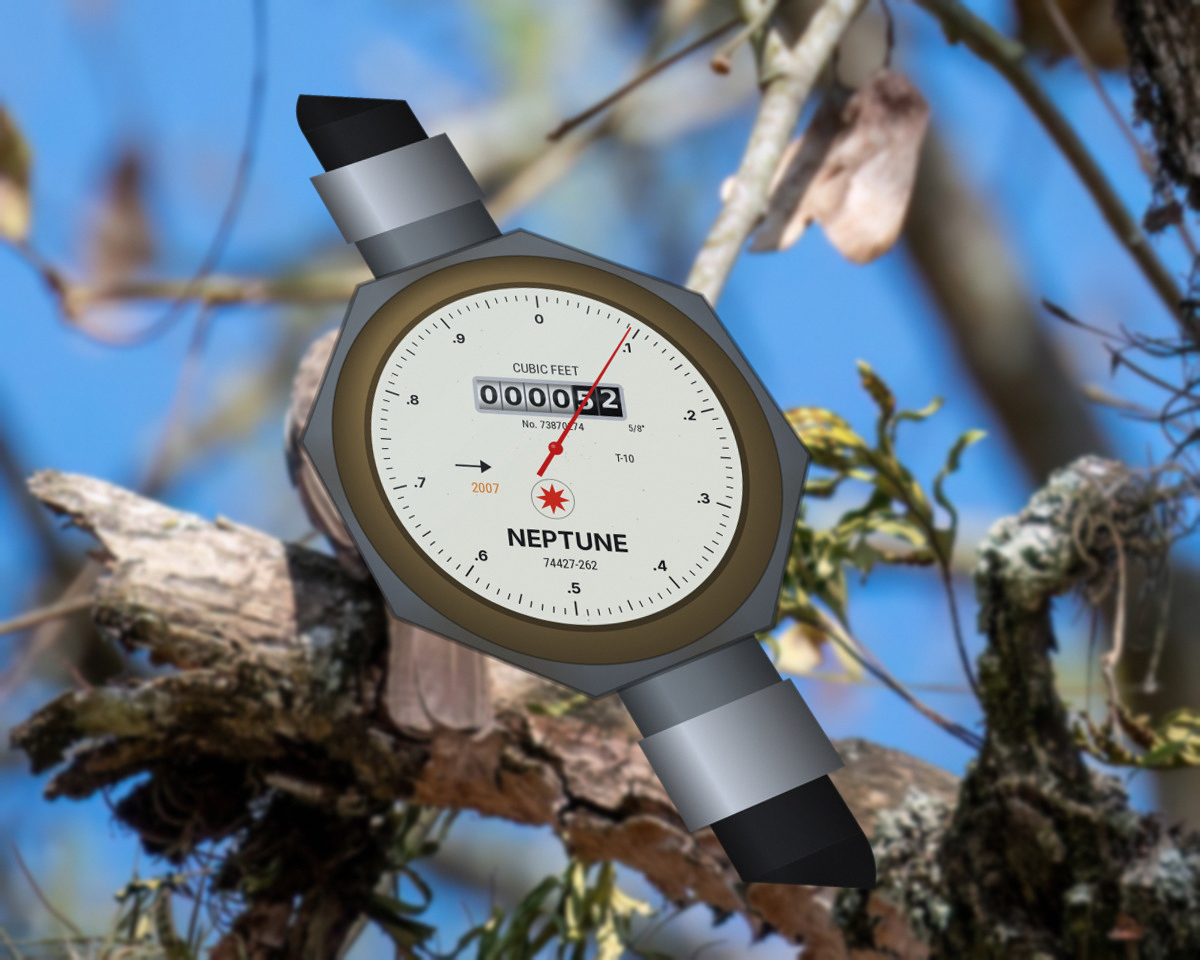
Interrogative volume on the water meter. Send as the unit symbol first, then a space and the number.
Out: ft³ 52.09
